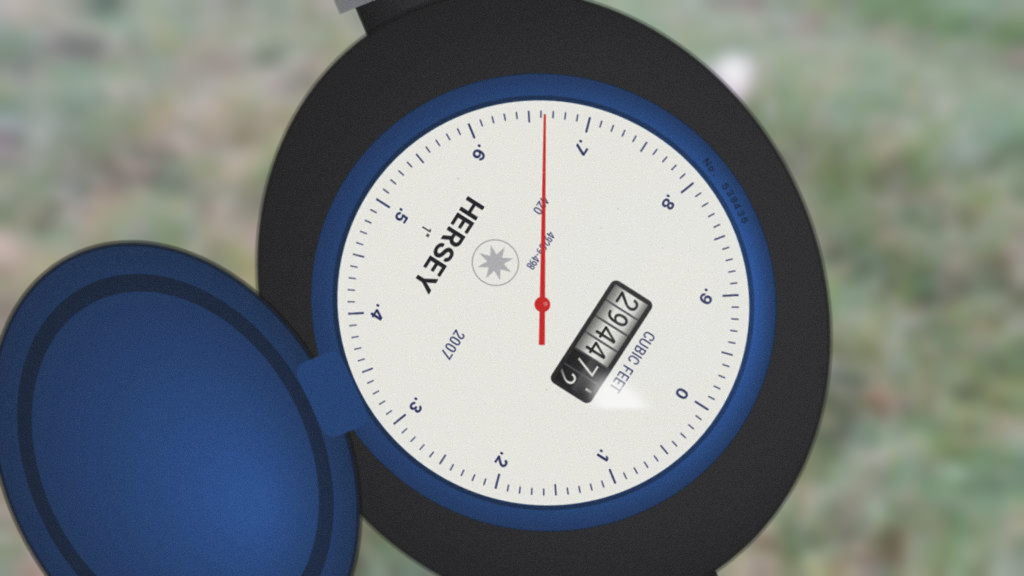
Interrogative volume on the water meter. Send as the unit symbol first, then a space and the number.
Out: ft³ 294471.66
